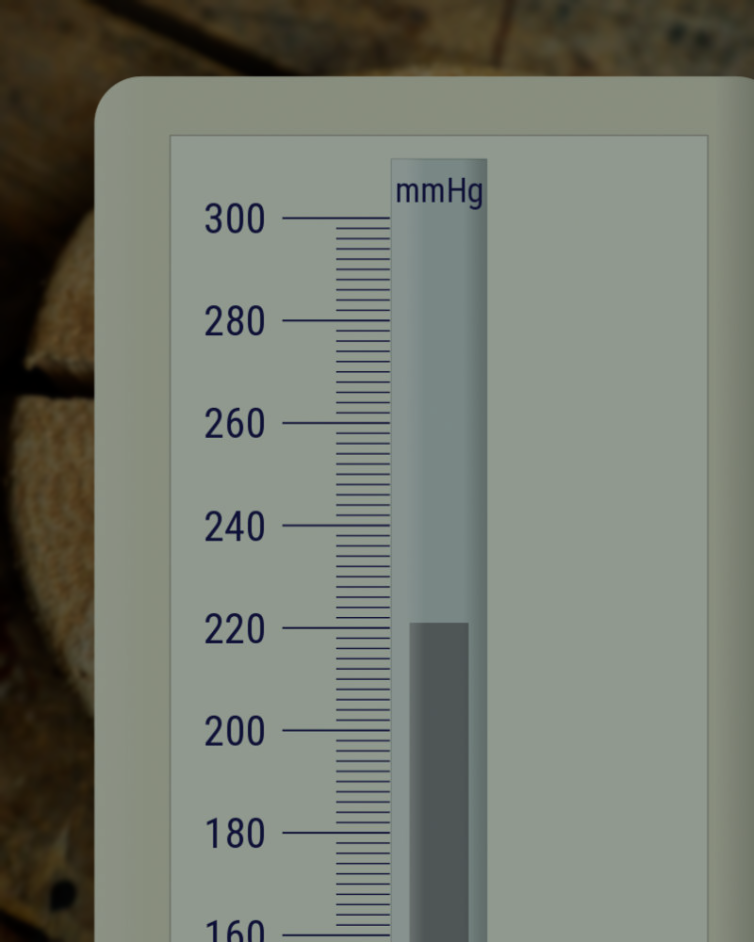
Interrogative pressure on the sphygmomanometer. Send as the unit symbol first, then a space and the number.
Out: mmHg 221
